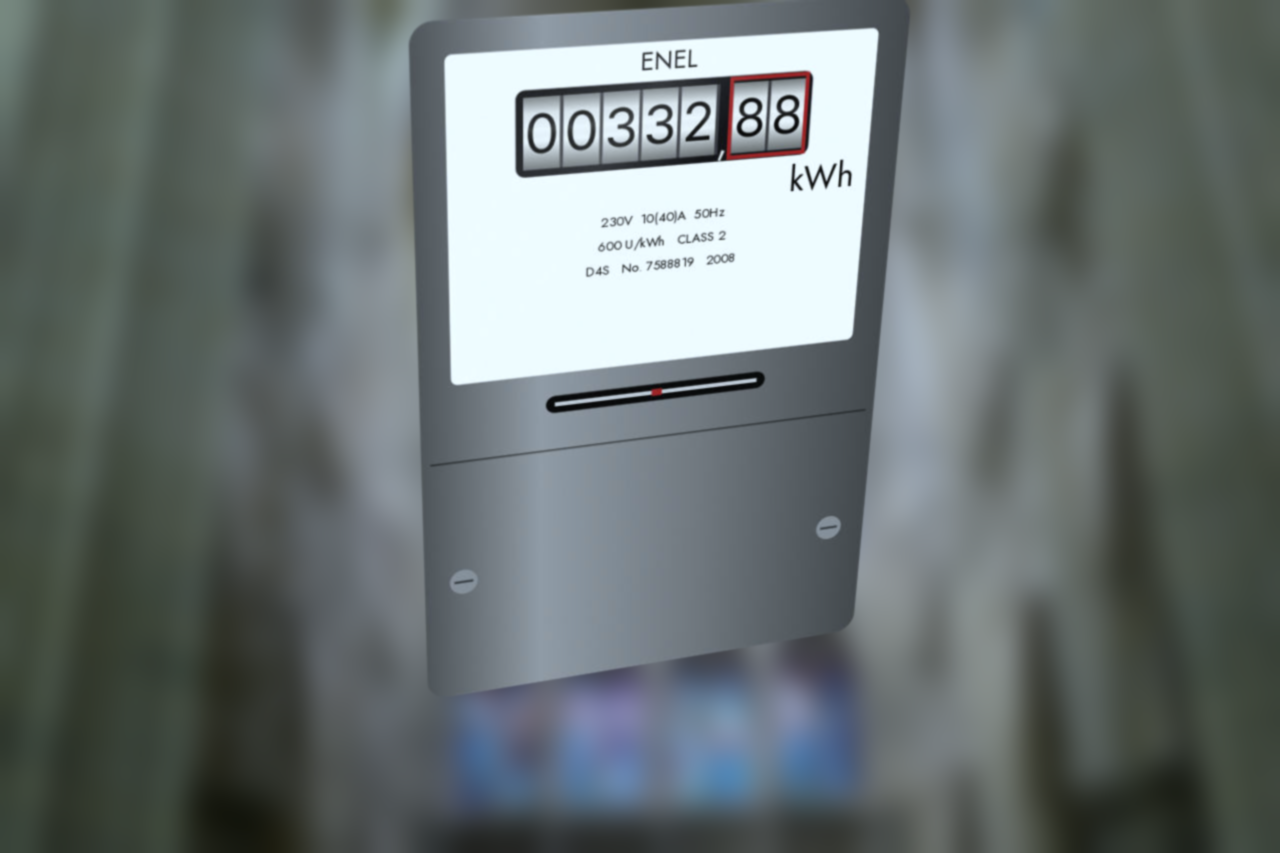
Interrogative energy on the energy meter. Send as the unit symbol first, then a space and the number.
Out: kWh 332.88
